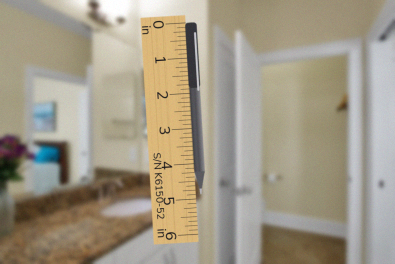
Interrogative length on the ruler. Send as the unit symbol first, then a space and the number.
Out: in 4.875
